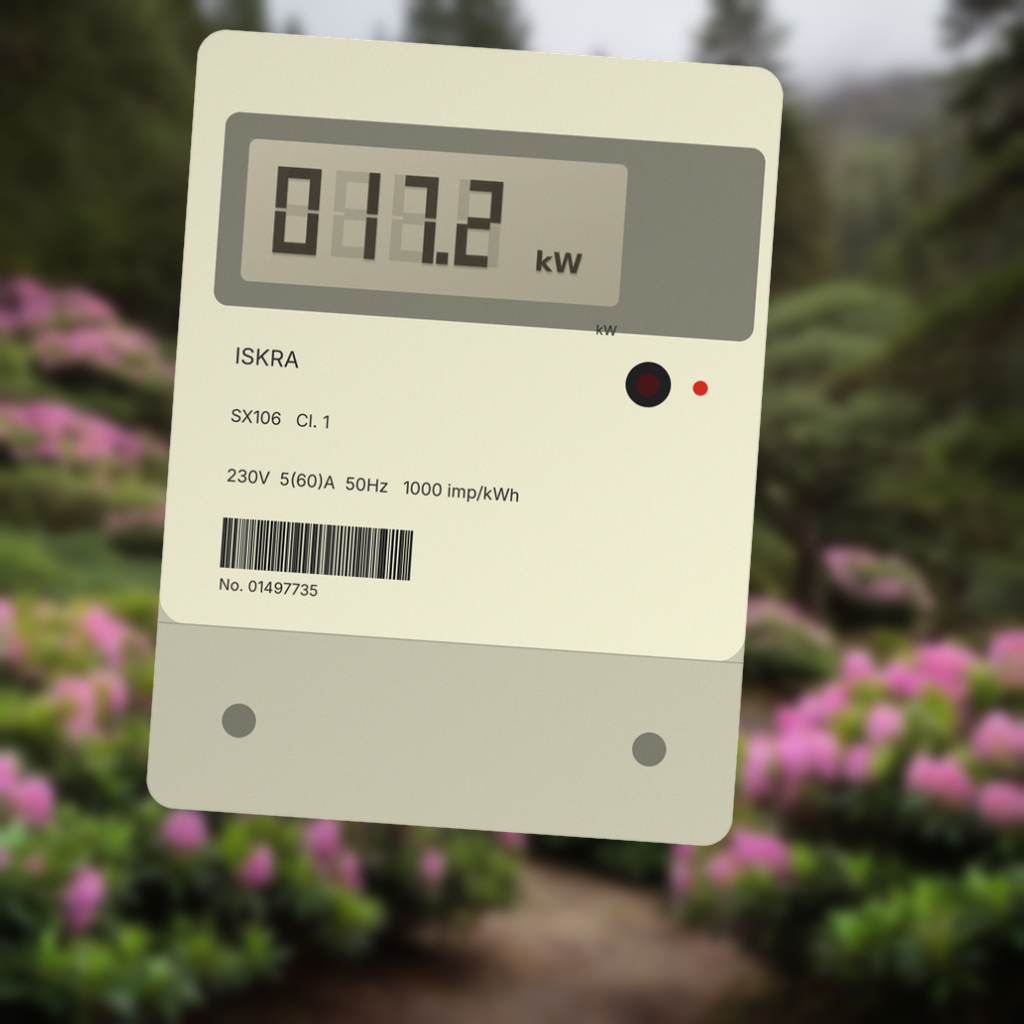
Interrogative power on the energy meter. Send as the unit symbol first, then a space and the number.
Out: kW 17.2
